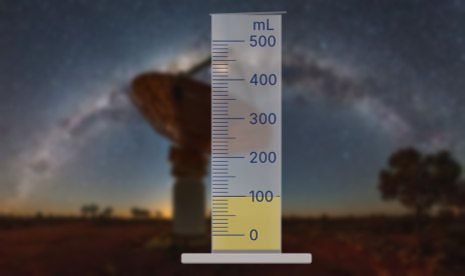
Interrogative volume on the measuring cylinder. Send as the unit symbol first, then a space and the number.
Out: mL 100
